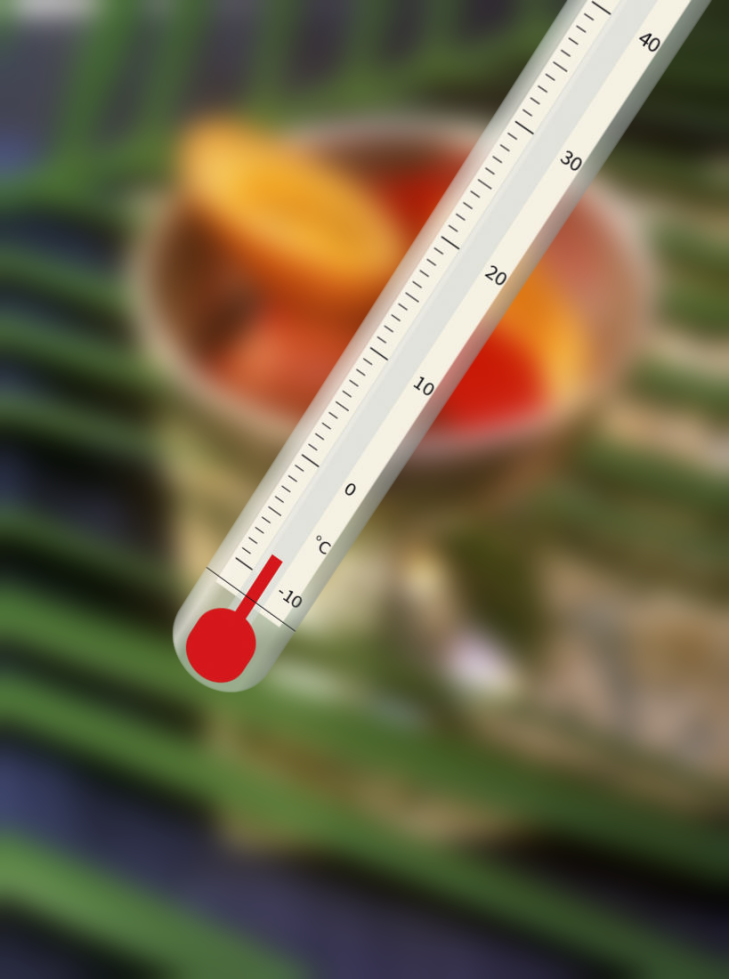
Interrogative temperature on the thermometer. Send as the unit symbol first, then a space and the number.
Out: °C -8
